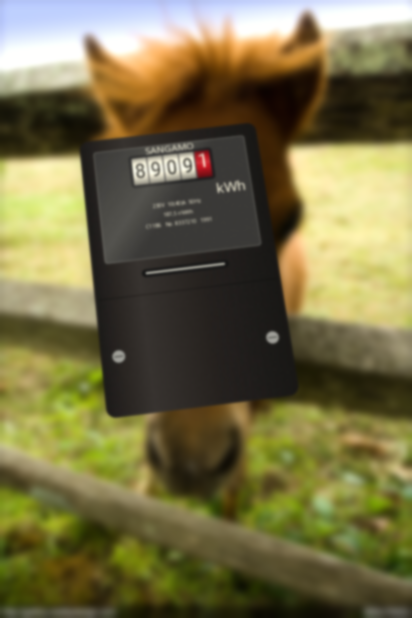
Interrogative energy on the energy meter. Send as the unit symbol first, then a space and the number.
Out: kWh 8909.1
